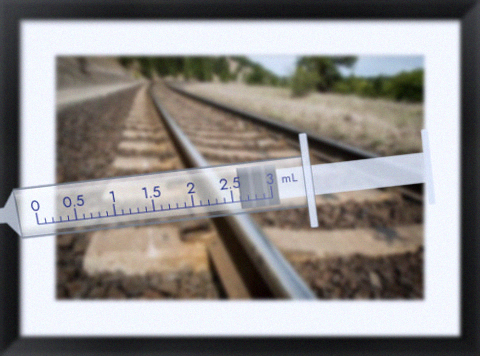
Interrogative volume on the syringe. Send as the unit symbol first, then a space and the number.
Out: mL 2.6
